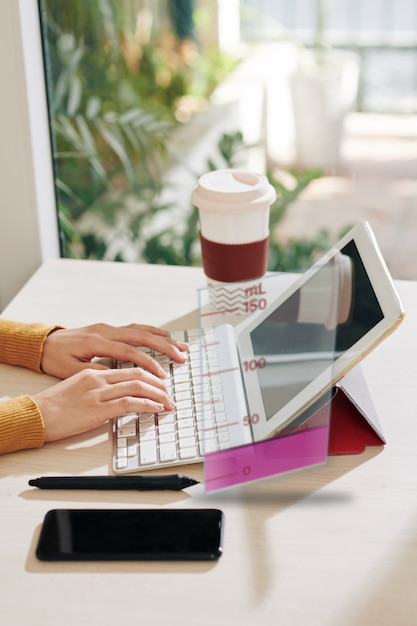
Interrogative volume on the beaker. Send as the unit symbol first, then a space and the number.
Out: mL 25
